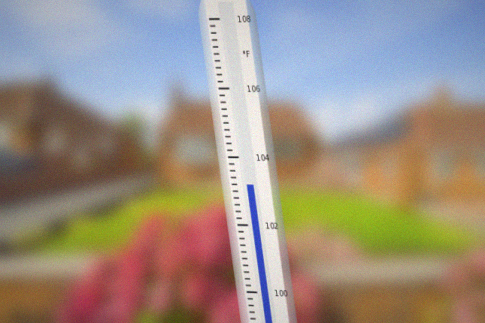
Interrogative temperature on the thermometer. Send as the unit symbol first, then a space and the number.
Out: °F 103.2
